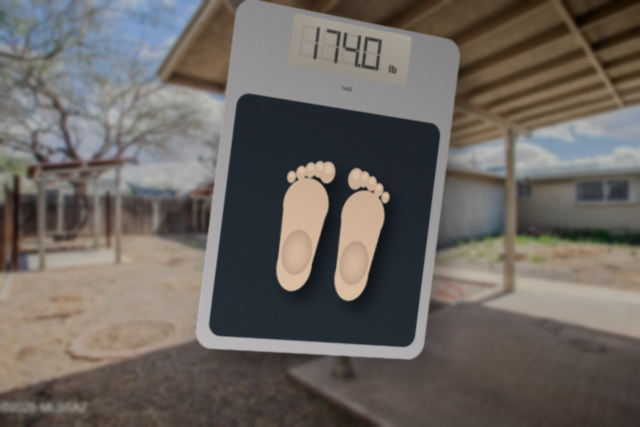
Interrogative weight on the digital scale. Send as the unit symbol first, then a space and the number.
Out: lb 174.0
